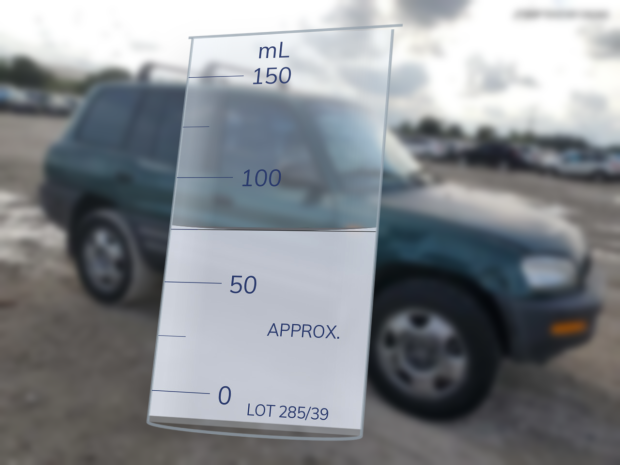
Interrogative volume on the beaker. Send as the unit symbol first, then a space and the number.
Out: mL 75
